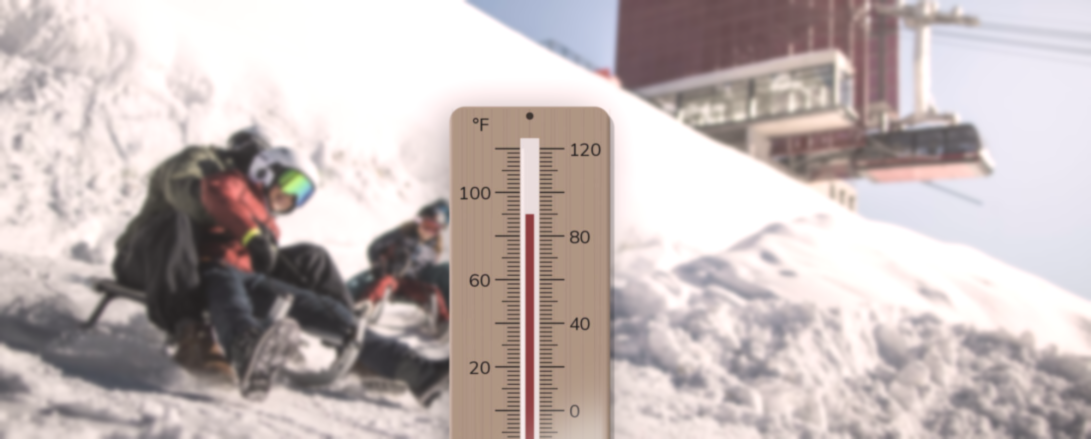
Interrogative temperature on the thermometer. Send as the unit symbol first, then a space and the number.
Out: °F 90
